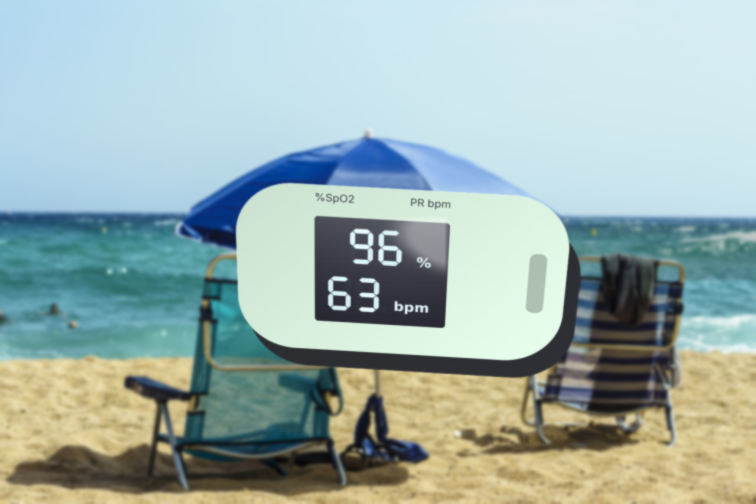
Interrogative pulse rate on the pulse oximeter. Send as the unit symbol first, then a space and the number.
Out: bpm 63
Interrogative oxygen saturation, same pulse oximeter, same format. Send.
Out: % 96
